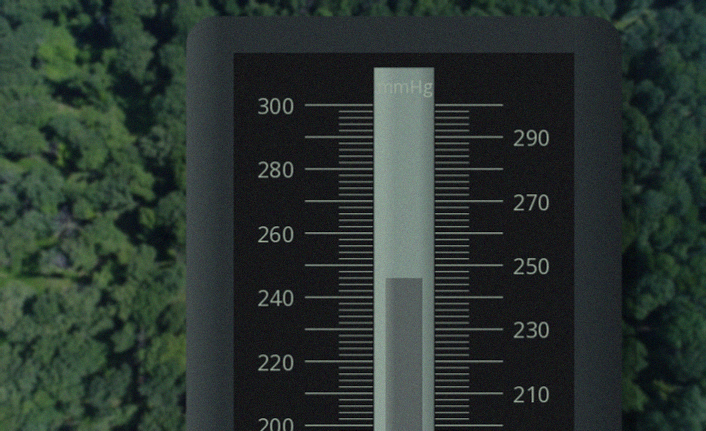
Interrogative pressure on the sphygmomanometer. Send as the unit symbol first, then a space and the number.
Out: mmHg 246
